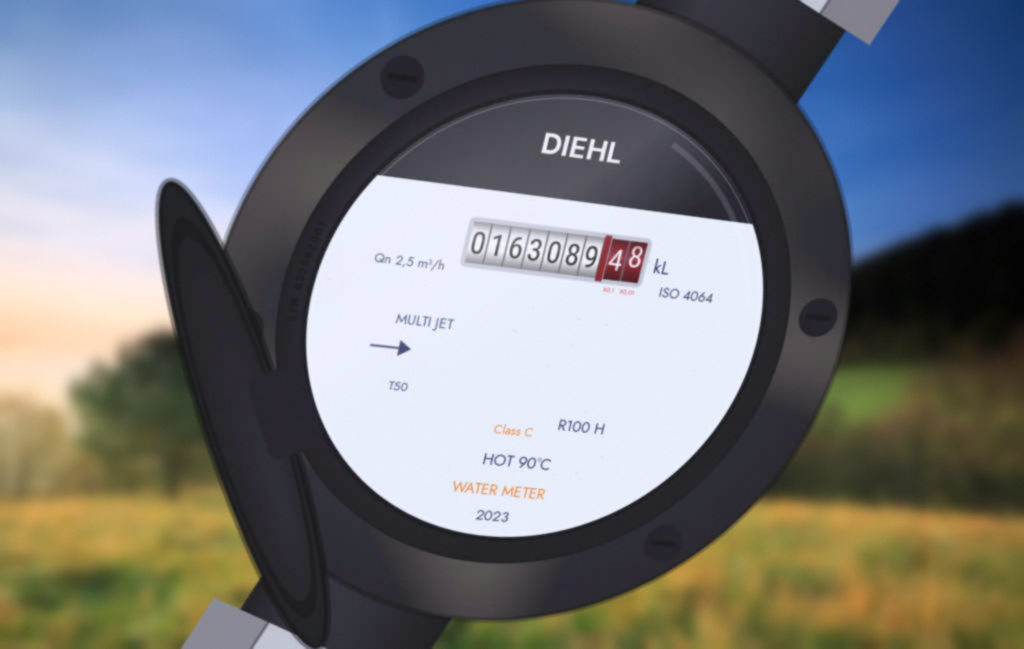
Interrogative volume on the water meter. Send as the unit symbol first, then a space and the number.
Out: kL 163089.48
